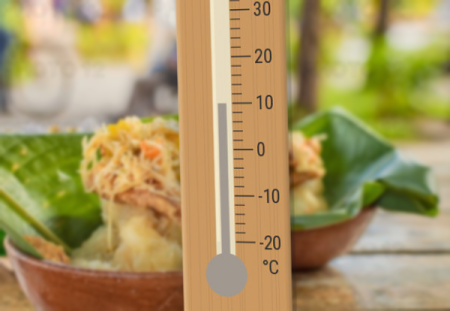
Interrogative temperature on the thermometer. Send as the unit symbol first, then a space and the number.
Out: °C 10
